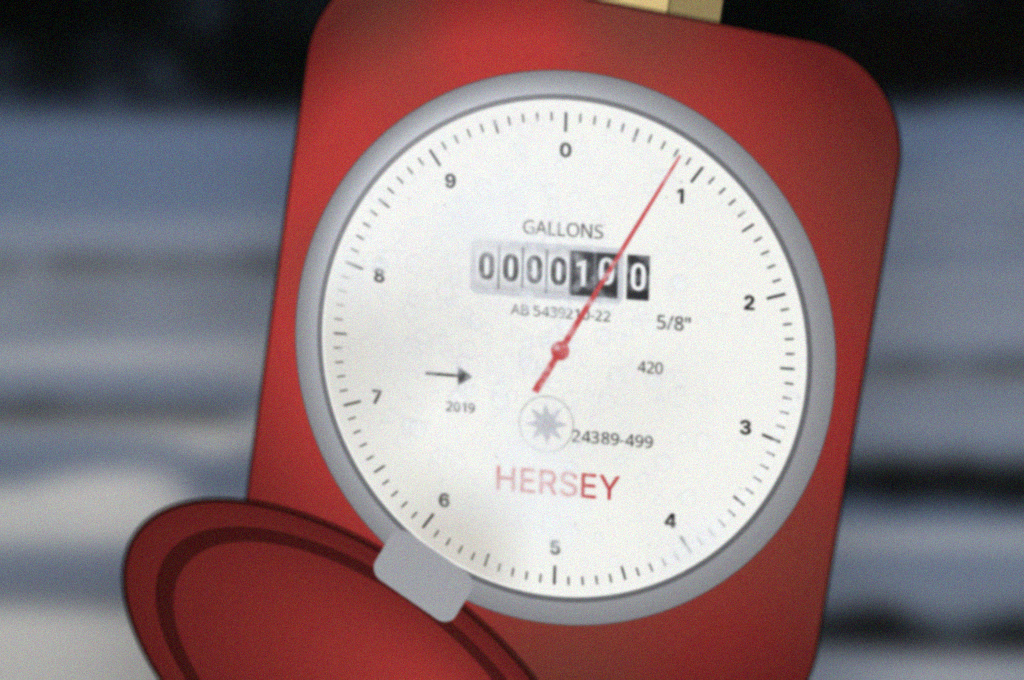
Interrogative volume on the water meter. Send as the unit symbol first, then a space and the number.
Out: gal 100.8
